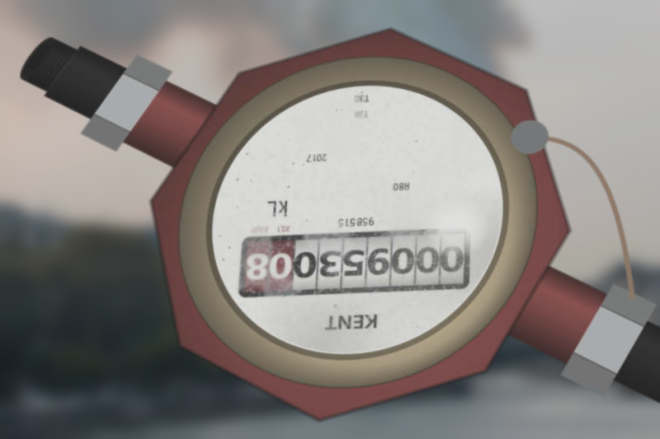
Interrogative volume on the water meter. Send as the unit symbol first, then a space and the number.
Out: kL 9530.08
